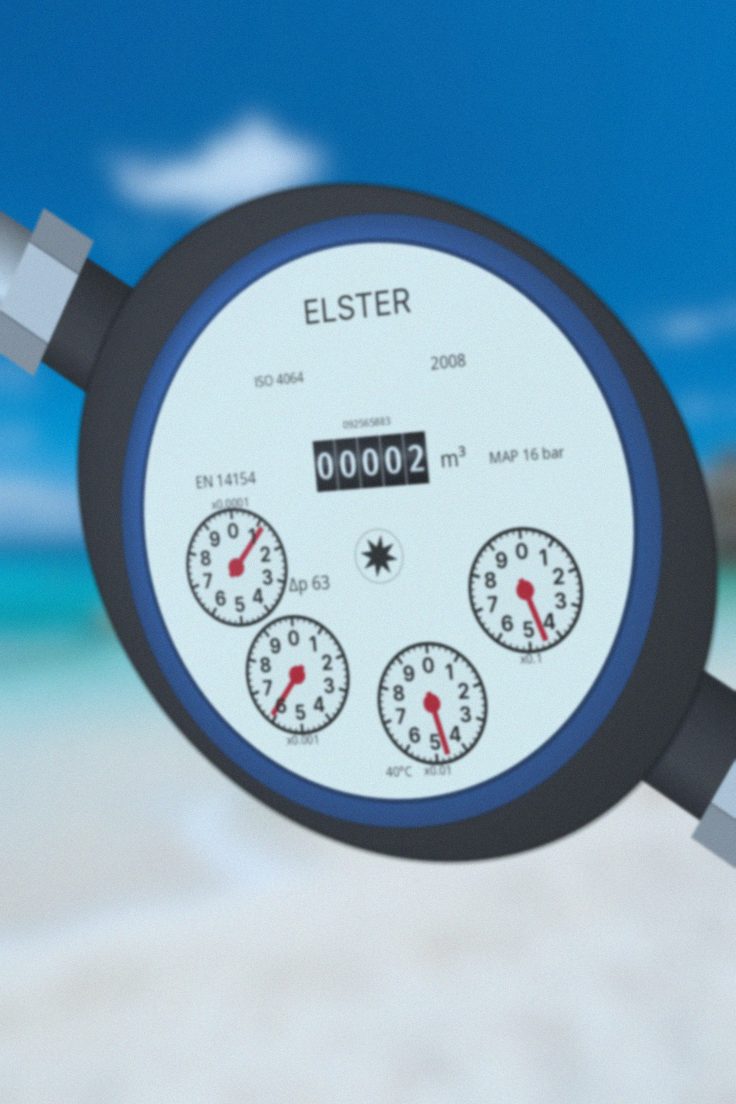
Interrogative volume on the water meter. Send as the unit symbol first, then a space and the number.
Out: m³ 2.4461
